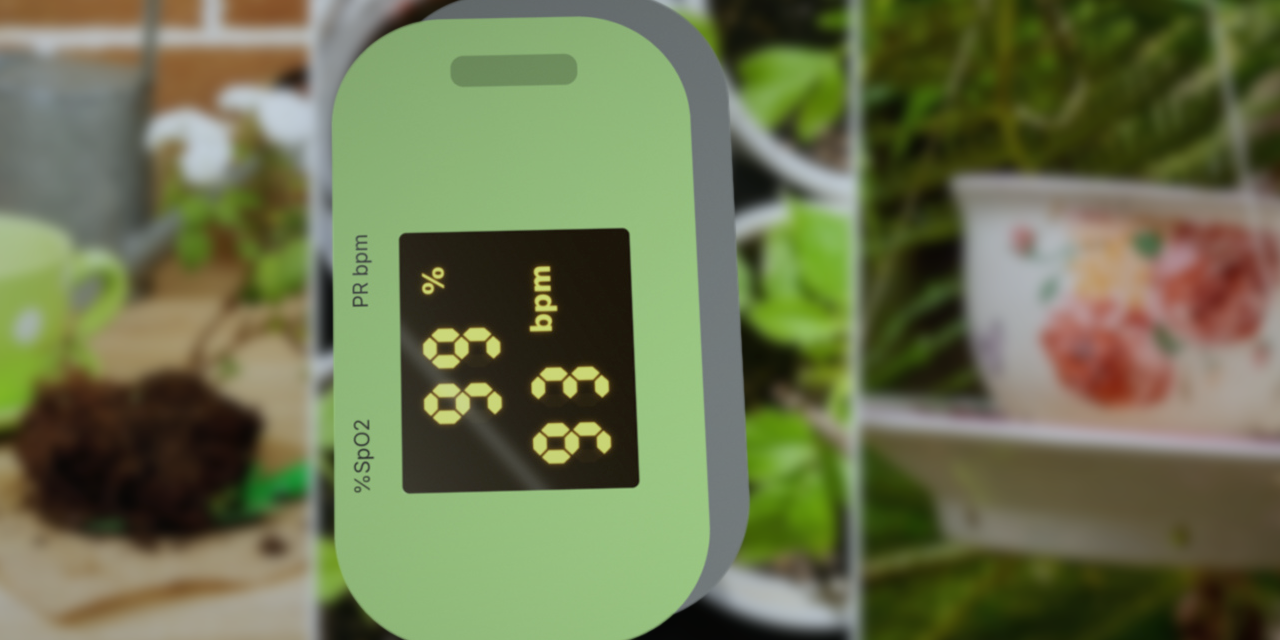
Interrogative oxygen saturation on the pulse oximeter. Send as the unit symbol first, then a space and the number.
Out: % 99
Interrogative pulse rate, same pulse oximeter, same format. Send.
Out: bpm 93
